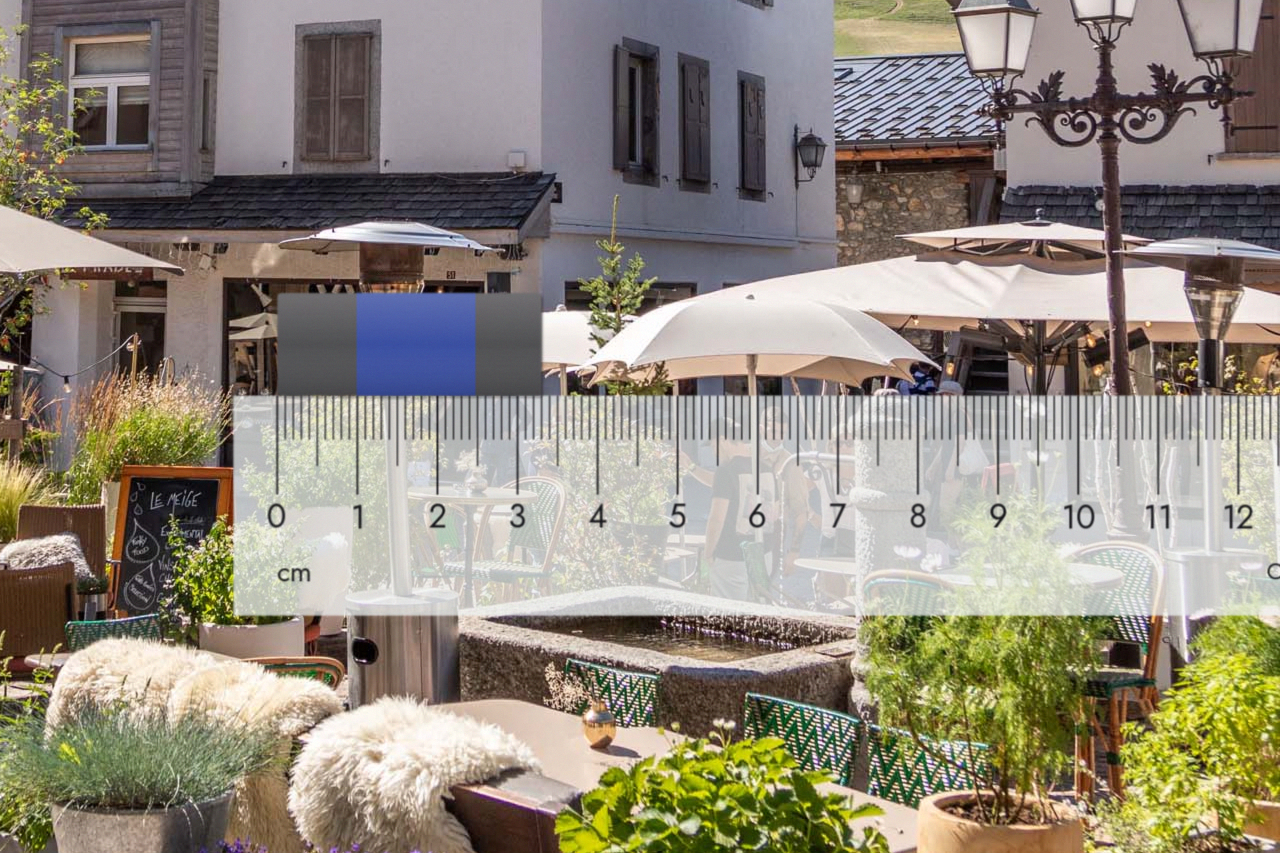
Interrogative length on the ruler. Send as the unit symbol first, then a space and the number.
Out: cm 3.3
